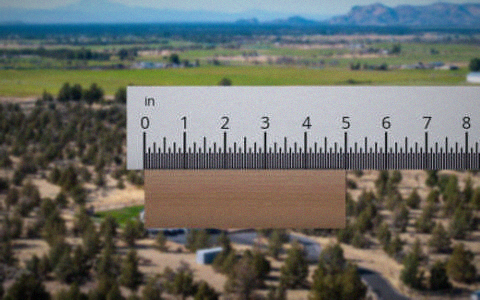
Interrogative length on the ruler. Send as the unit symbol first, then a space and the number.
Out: in 5
